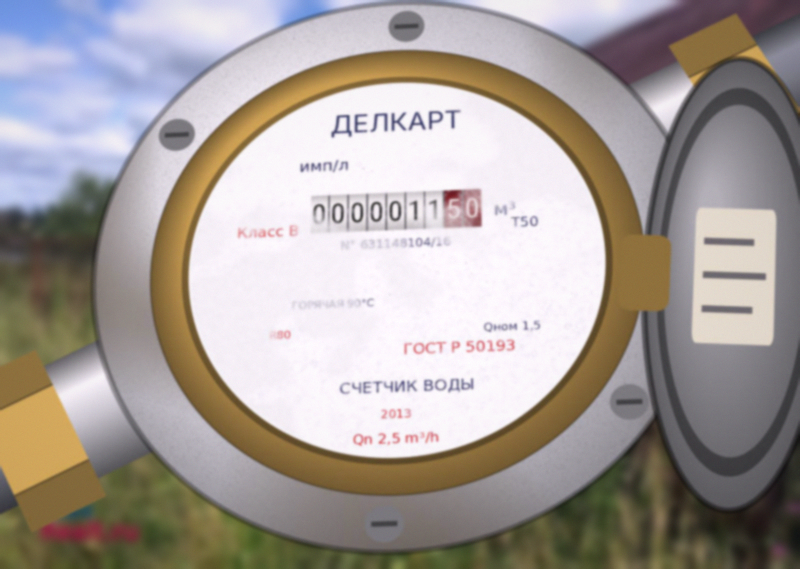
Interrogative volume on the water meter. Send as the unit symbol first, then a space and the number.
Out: m³ 11.50
